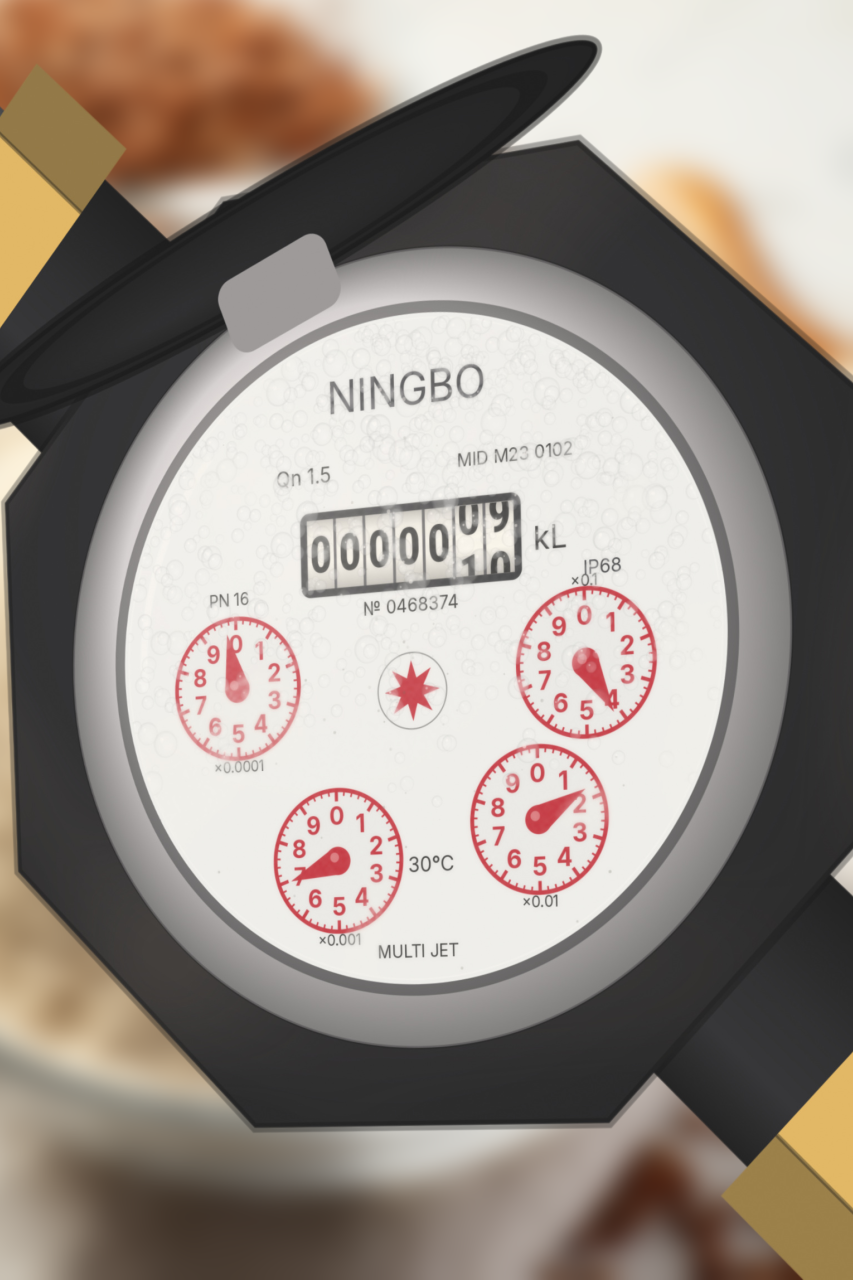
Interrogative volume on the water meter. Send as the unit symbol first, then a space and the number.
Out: kL 9.4169
